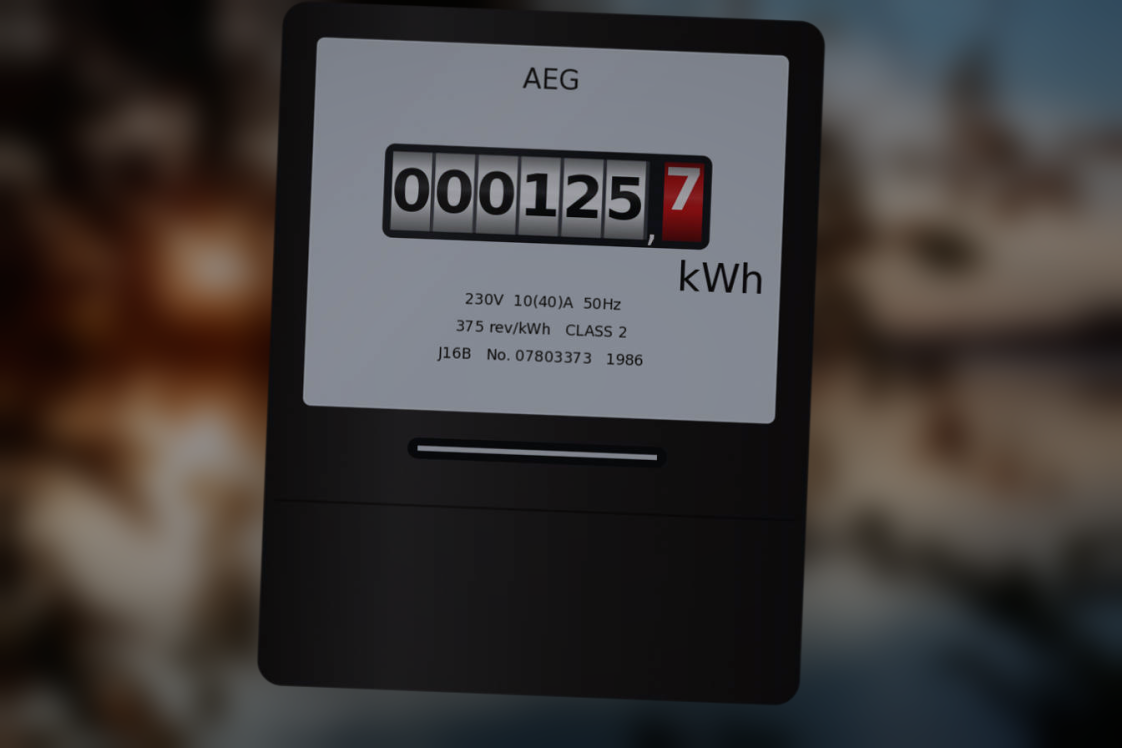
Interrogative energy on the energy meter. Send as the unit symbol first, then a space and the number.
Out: kWh 125.7
